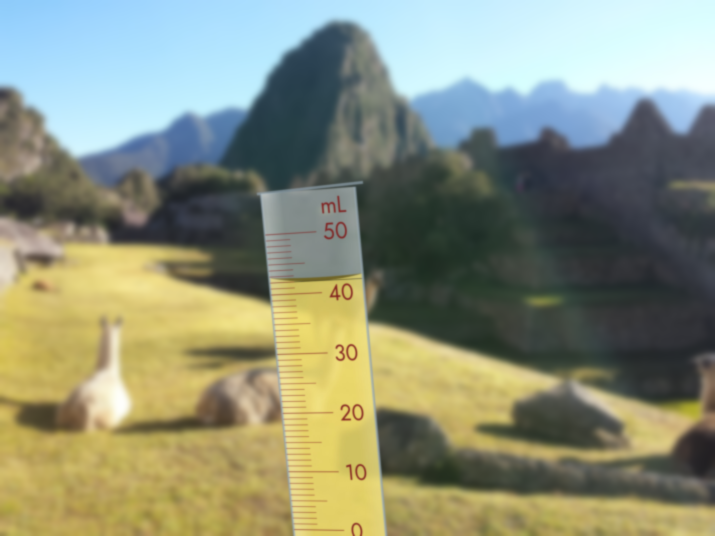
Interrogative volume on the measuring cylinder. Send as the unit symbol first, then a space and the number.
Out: mL 42
